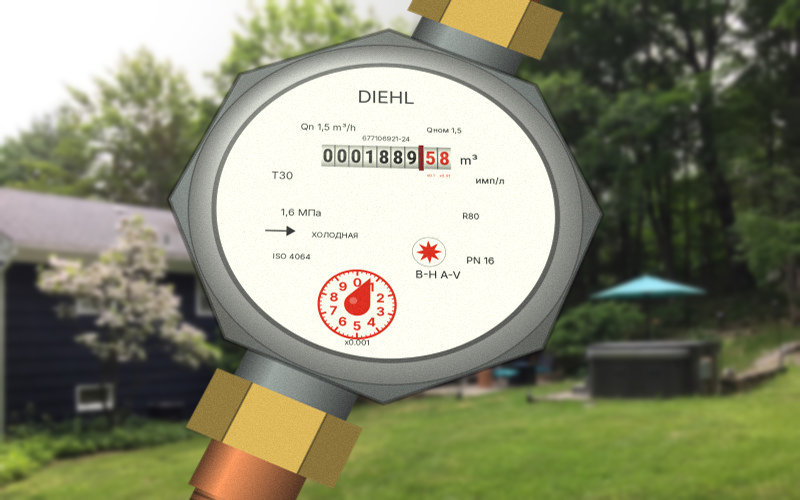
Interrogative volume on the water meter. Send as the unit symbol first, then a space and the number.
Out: m³ 1889.580
